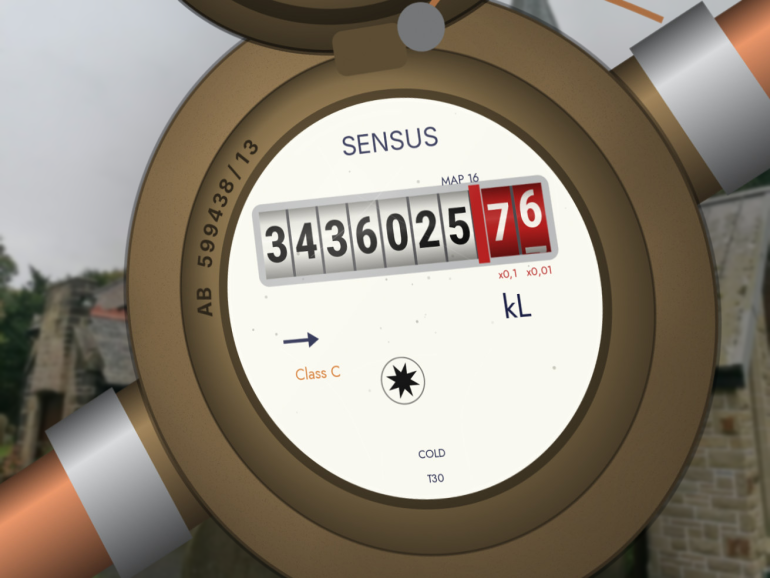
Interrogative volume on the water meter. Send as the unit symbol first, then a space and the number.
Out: kL 3436025.76
